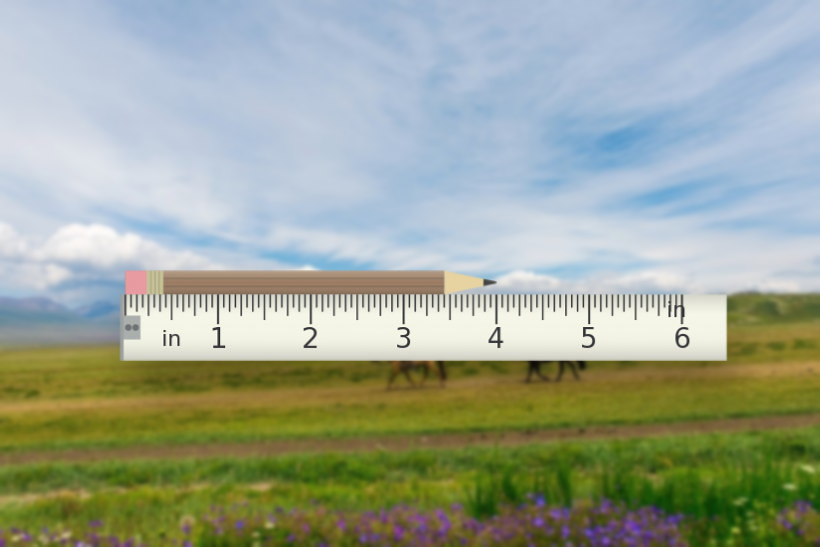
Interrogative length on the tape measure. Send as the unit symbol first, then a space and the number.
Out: in 4
